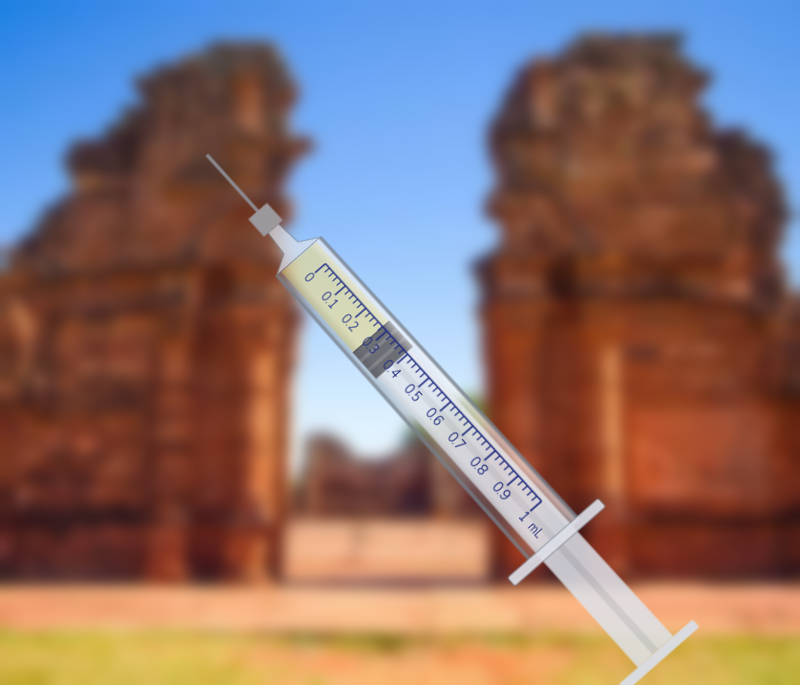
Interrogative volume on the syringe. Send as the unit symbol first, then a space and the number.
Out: mL 0.28
